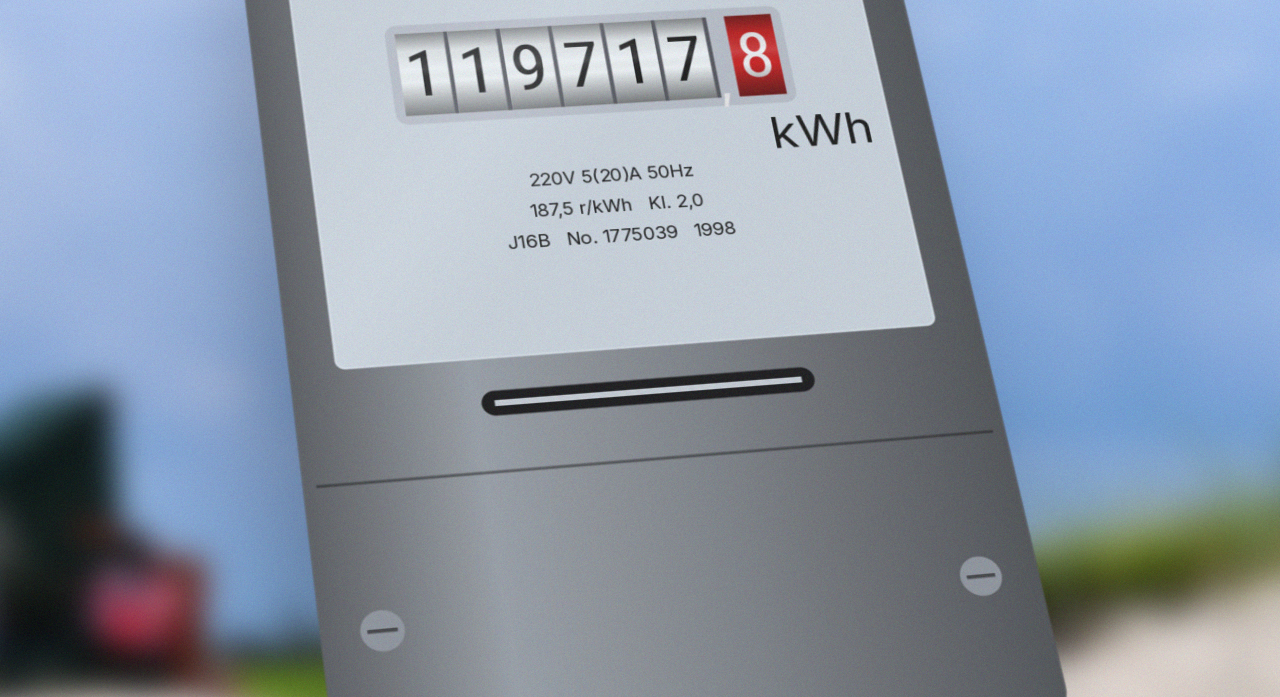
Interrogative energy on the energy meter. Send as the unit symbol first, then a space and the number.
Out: kWh 119717.8
